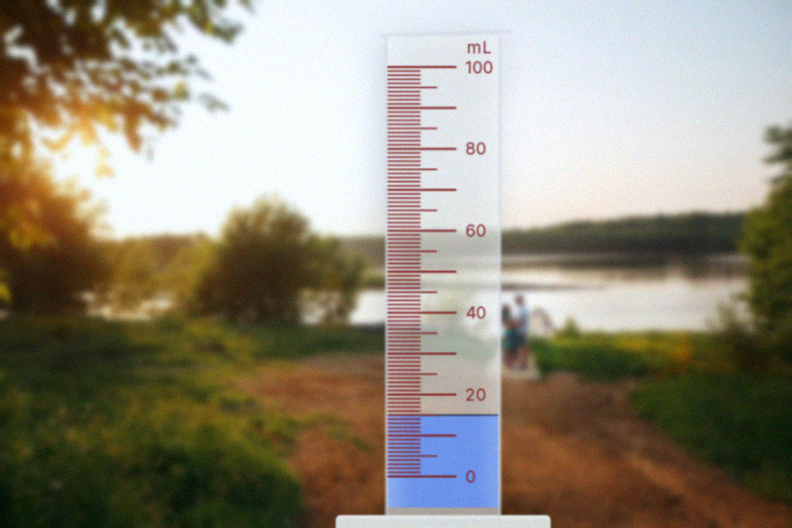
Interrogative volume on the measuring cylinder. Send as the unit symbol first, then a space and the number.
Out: mL 15
